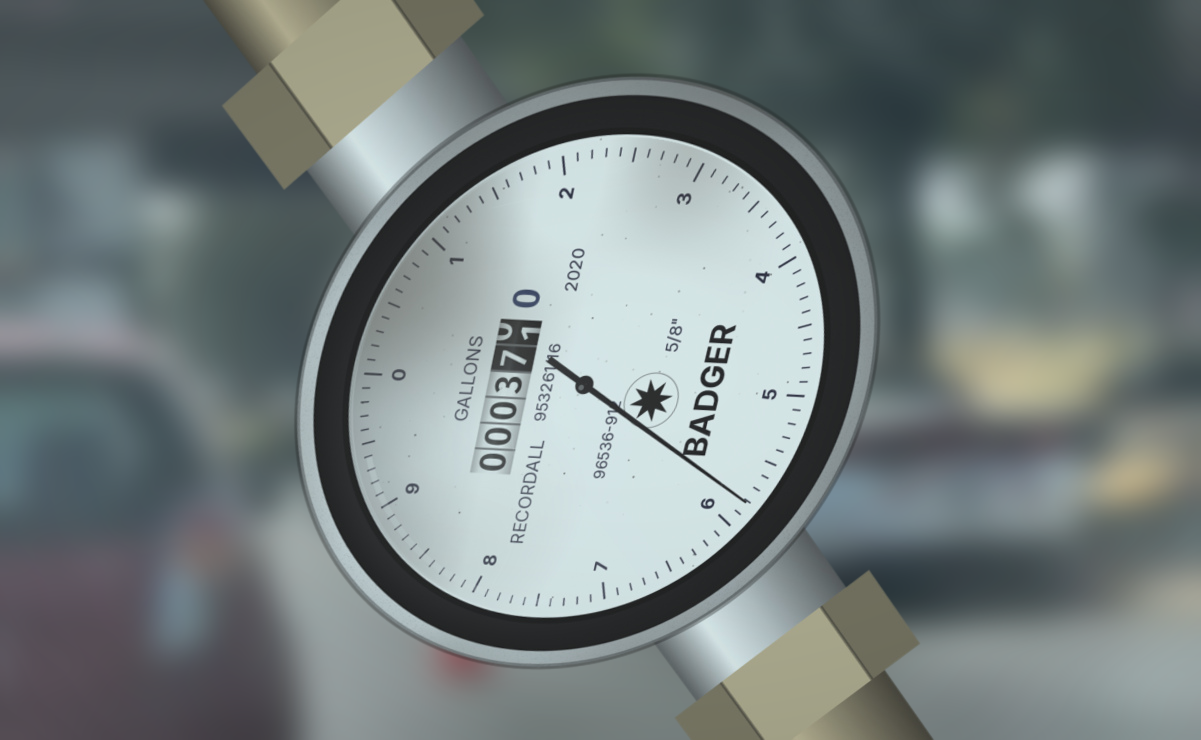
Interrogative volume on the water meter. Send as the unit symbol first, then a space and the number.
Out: gal 3705.8
